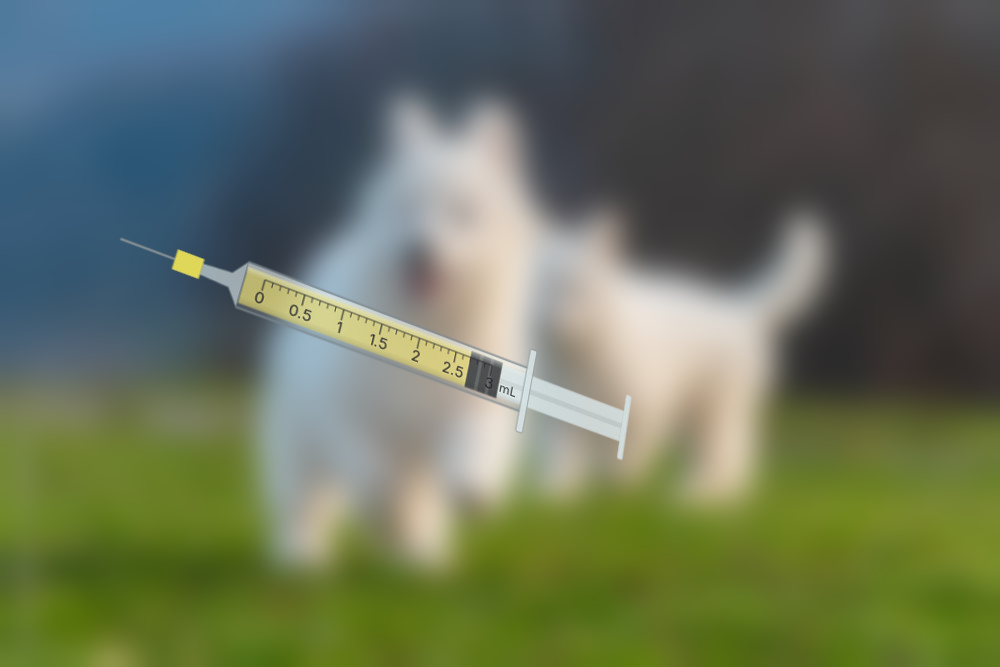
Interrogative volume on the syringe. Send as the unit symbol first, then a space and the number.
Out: mL 2.7
